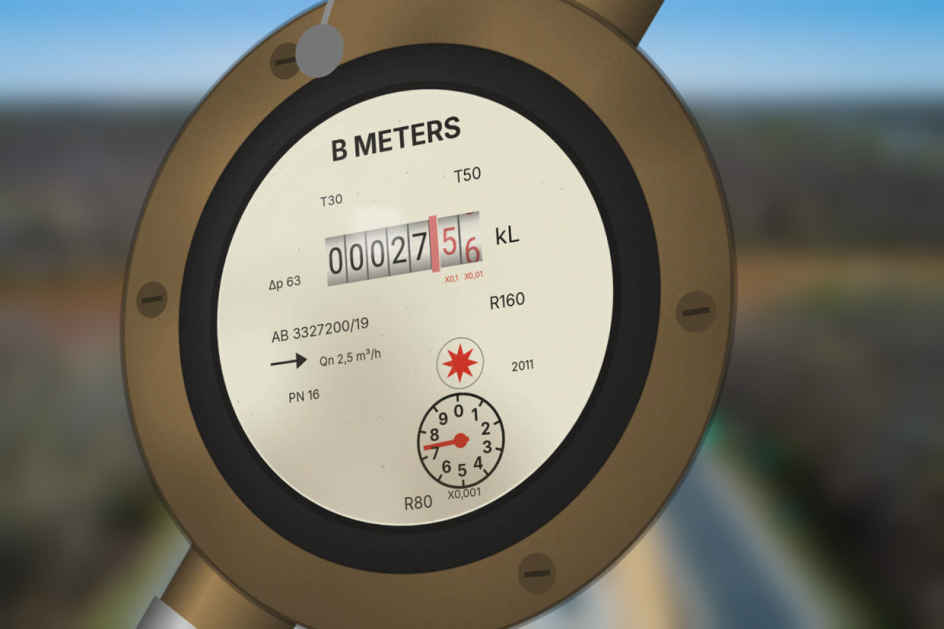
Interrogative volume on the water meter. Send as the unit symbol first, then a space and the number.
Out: kL 27.557
